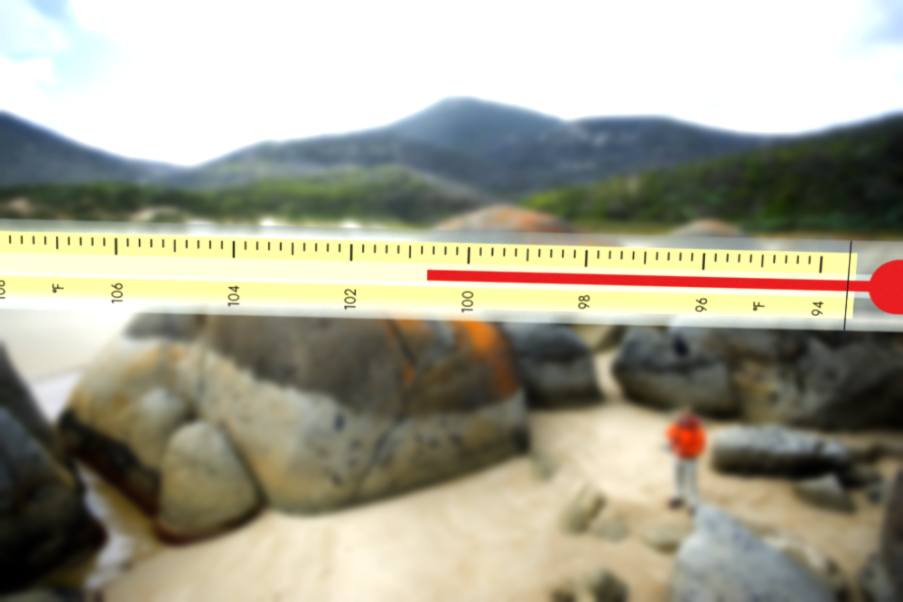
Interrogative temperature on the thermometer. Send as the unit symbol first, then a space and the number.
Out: °F 100.7
